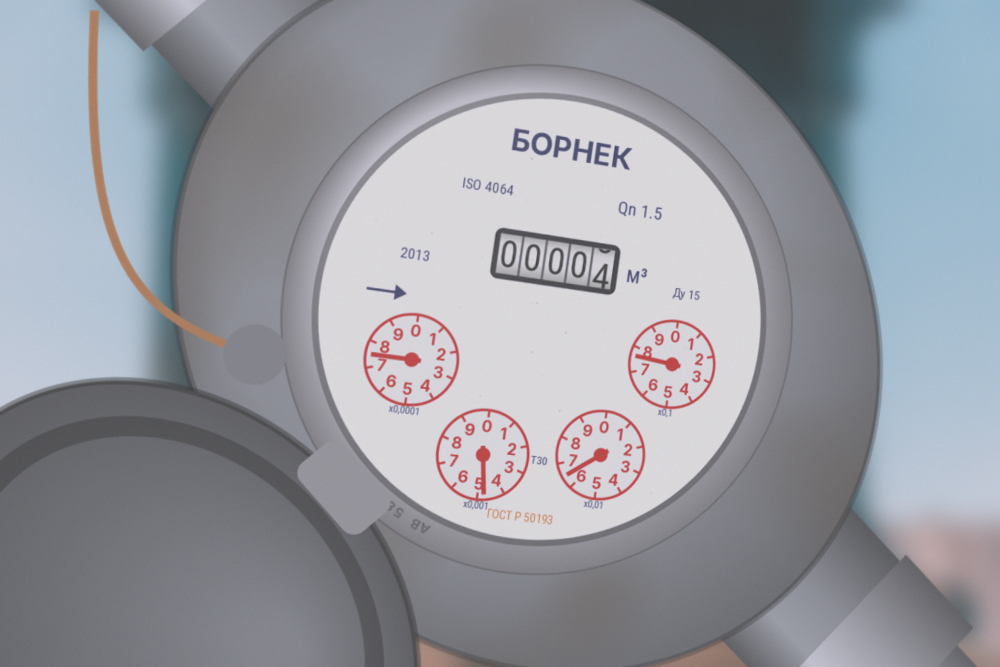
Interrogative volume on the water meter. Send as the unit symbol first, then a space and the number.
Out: m³ 3.7647
